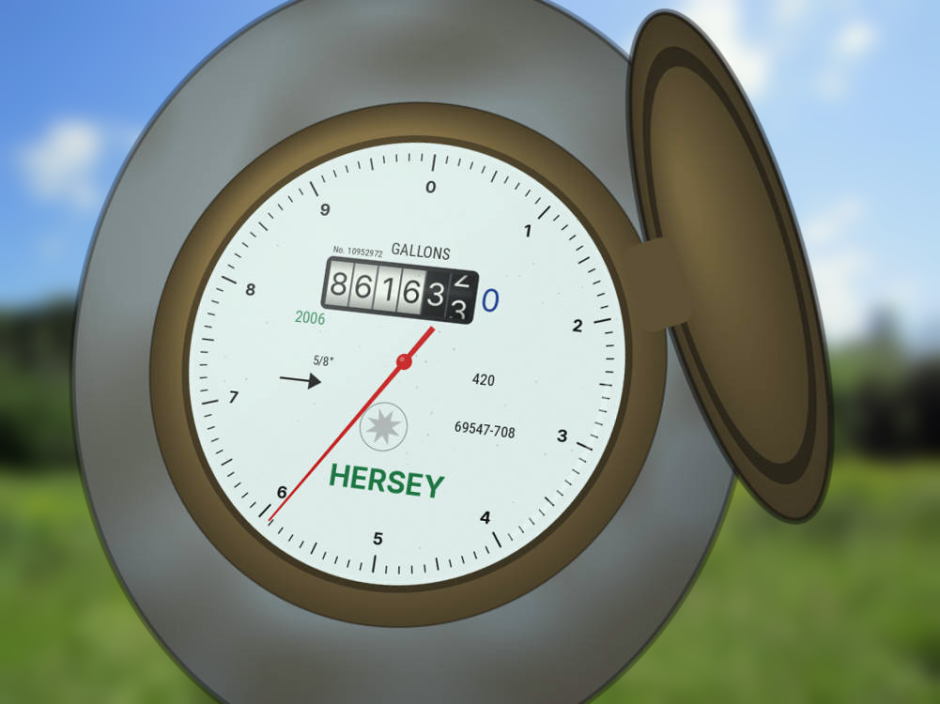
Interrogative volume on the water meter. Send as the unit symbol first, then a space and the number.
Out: gal 8616325.9
